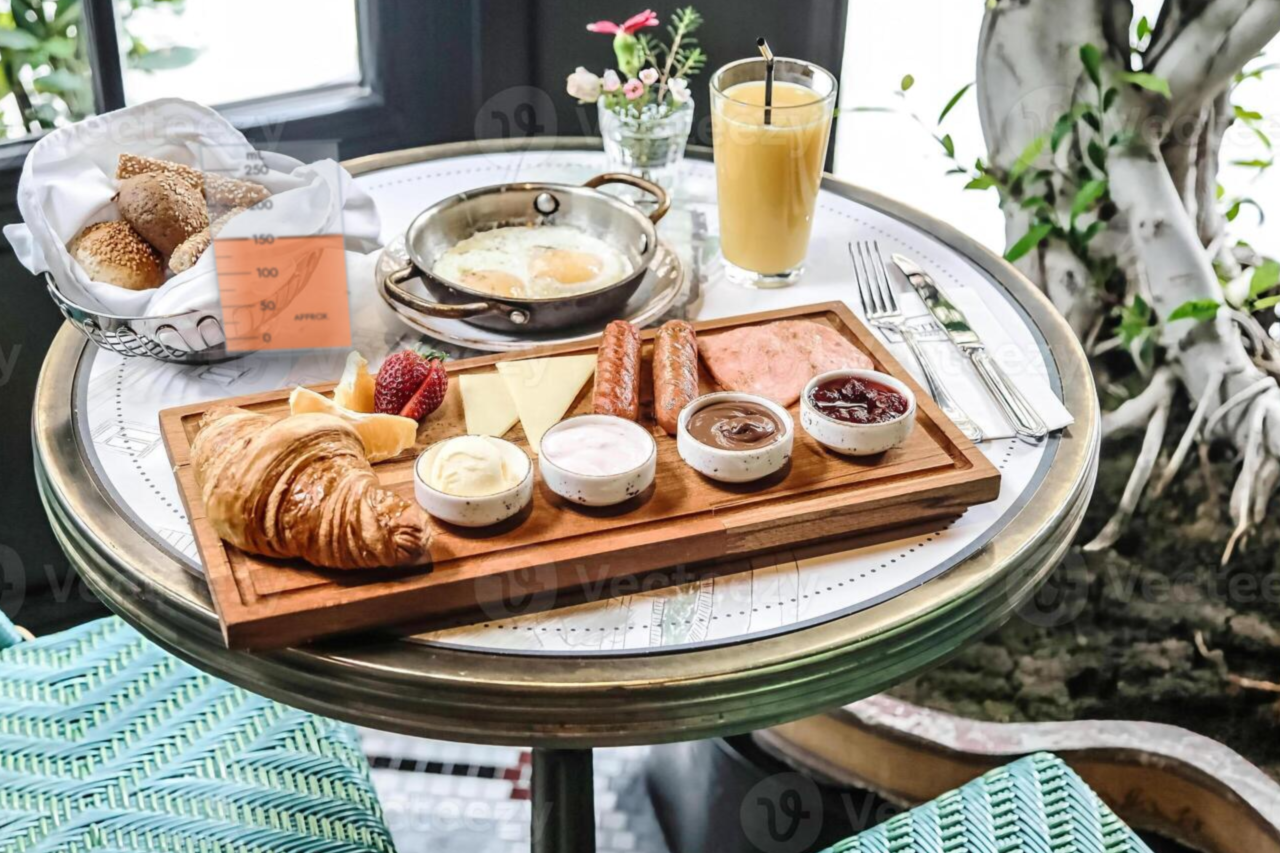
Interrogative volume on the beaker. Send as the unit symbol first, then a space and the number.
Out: mL 150
